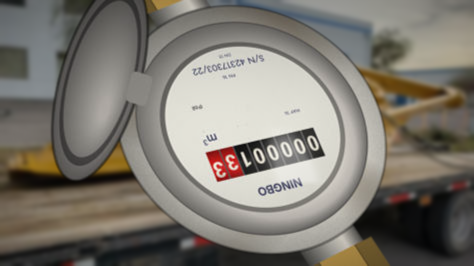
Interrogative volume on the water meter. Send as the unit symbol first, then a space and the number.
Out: m³ 1.33
